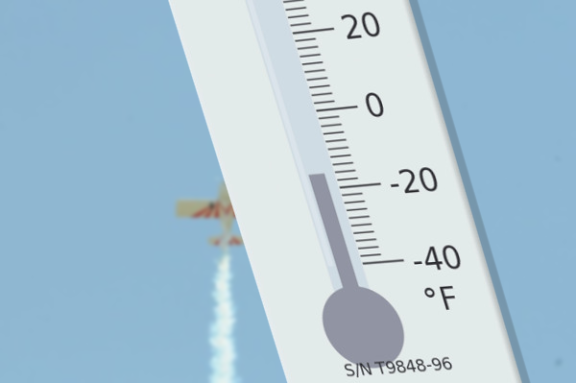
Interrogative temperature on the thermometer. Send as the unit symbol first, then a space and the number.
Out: °F -16
